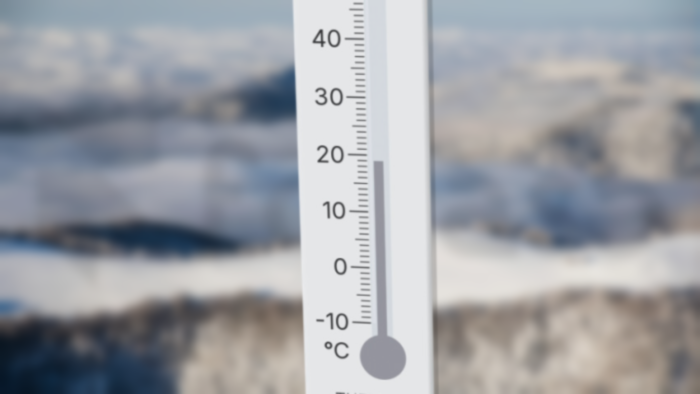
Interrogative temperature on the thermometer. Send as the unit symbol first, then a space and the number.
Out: °C 19
